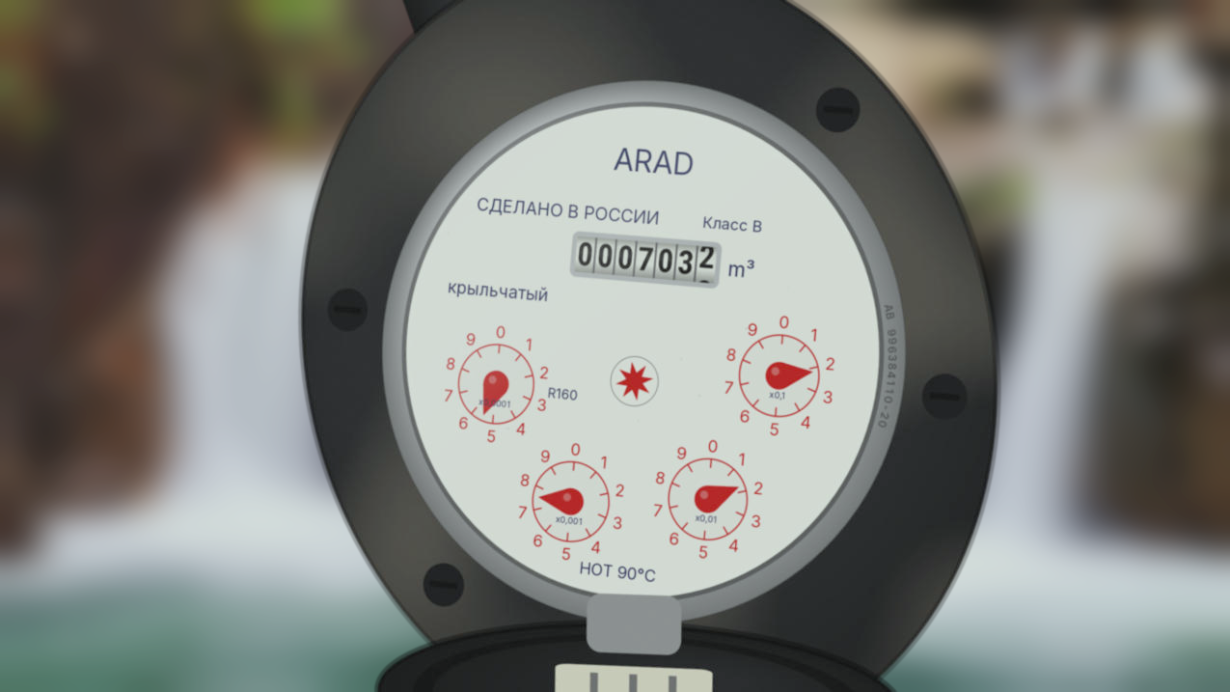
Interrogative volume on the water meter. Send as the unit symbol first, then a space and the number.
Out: m³ 7032.2175
